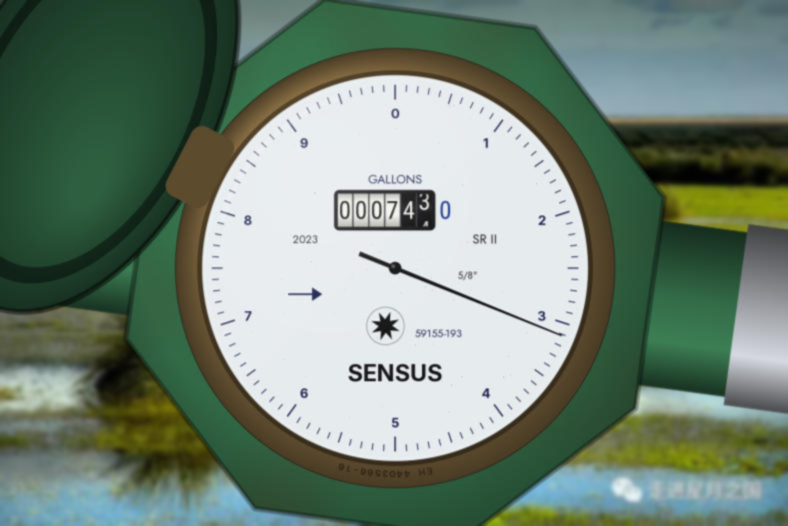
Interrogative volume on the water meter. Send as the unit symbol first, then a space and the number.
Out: gal 7433.1
